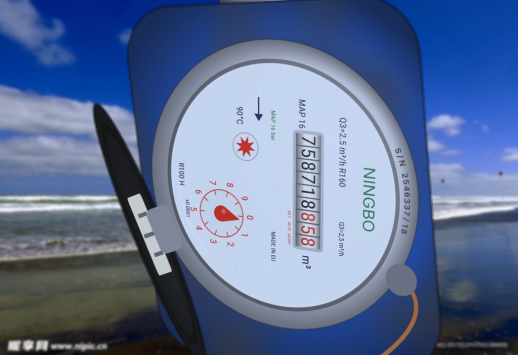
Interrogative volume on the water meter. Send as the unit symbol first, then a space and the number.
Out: m³ 758718.8580
